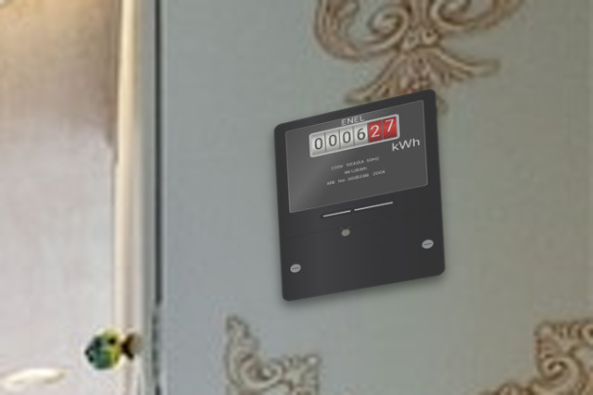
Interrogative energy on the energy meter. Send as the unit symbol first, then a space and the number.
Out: kWh 6.27
